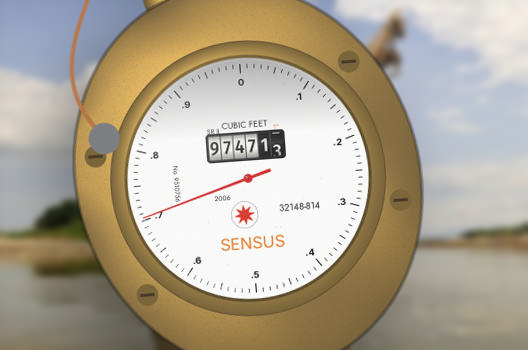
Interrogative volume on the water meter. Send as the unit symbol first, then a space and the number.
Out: ft³ 974712.70
